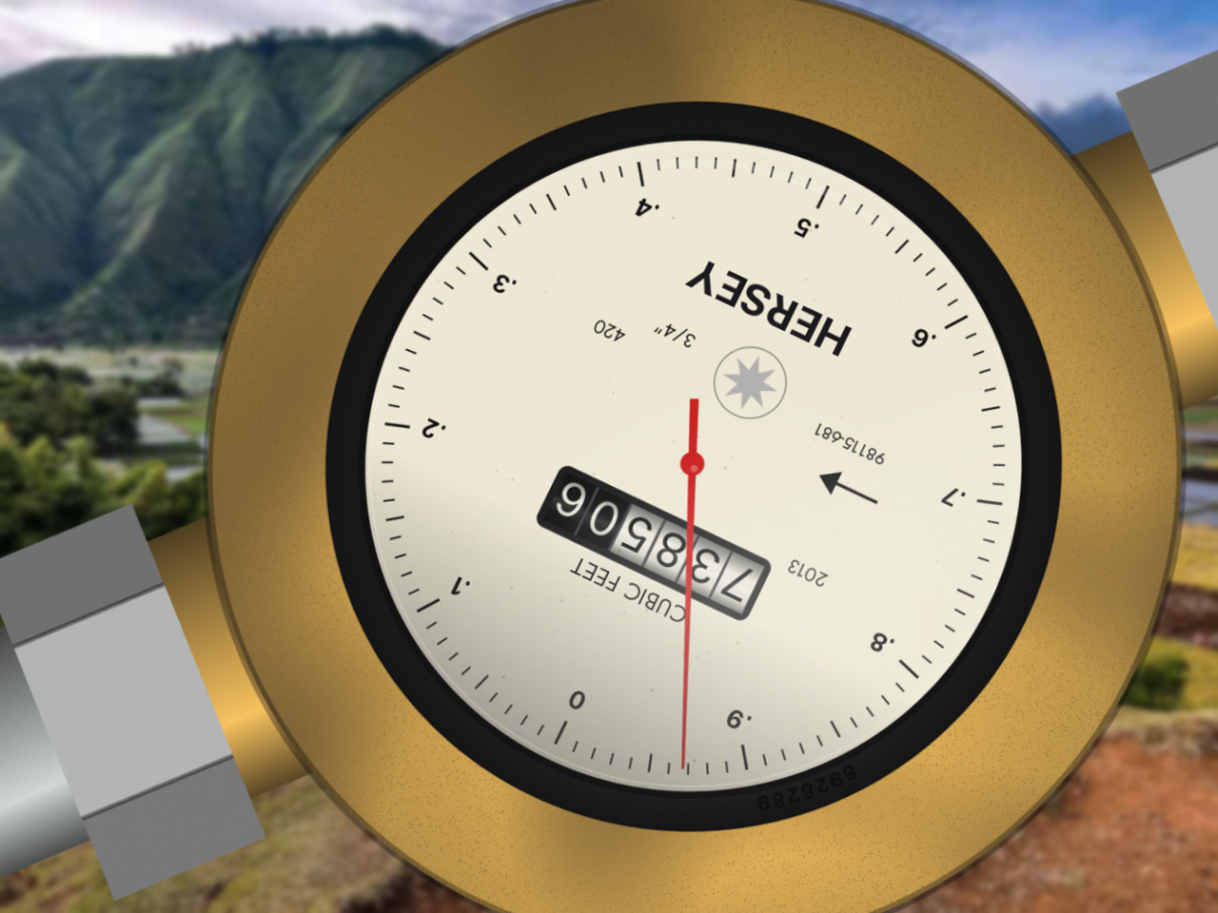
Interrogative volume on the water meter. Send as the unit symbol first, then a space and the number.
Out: ft³ 738505.93
